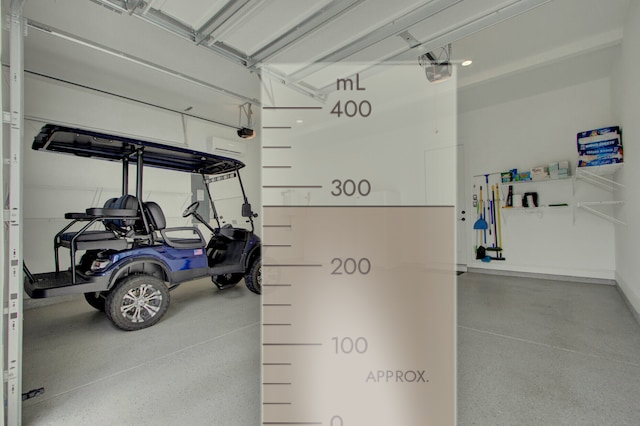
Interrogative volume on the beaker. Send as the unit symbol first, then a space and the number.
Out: mL 275
